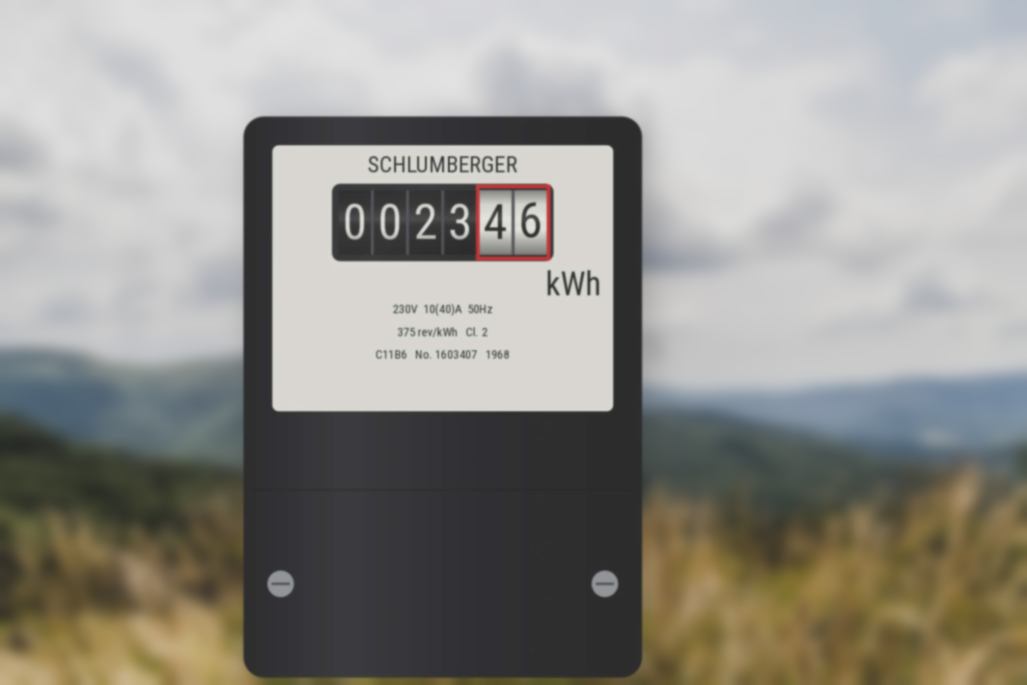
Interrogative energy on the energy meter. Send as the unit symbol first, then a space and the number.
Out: kWh 23.46
